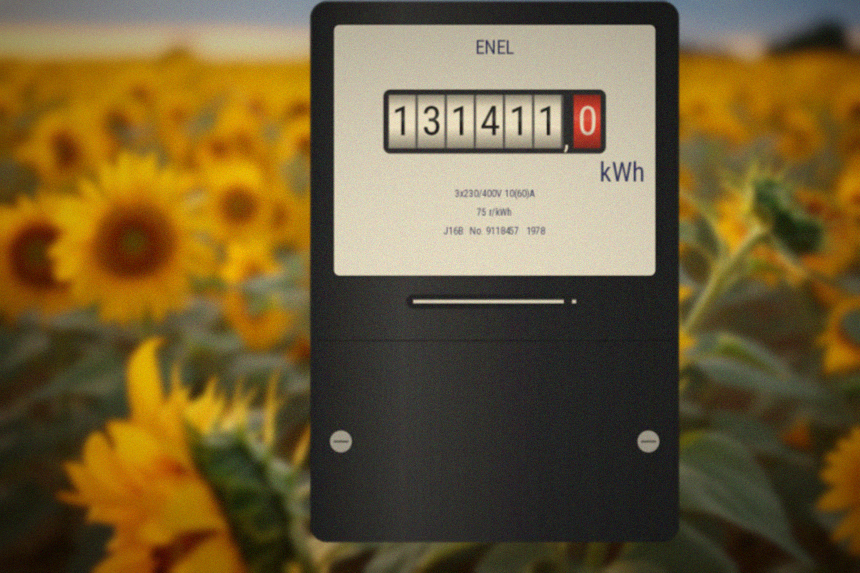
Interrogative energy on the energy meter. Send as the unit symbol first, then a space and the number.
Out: kWh 131411.0
